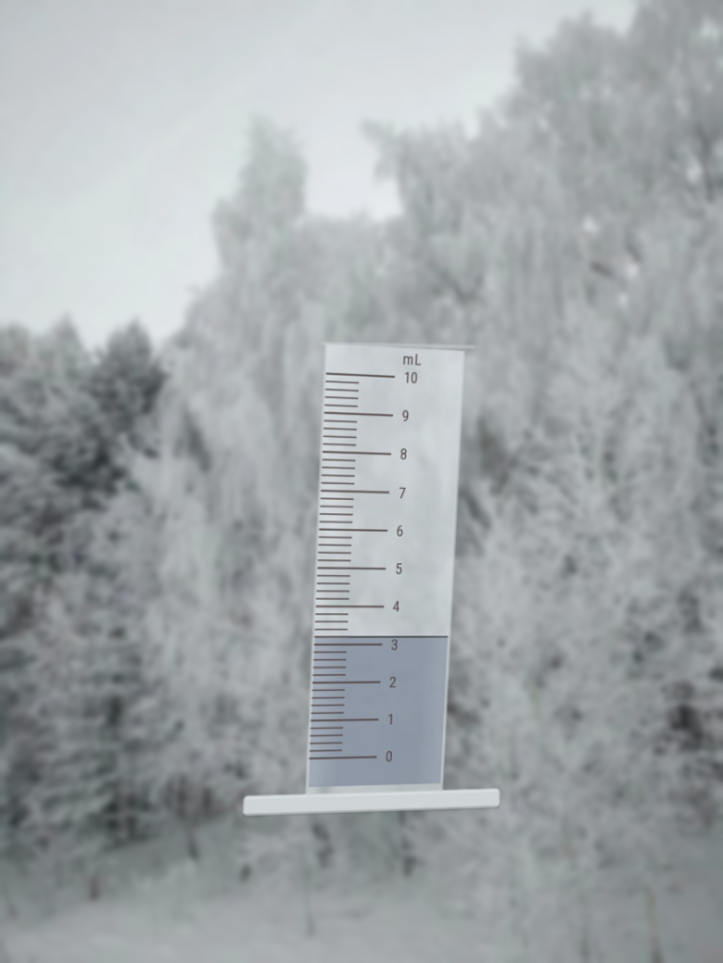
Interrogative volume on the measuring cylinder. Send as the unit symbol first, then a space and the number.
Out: mL 3.2
